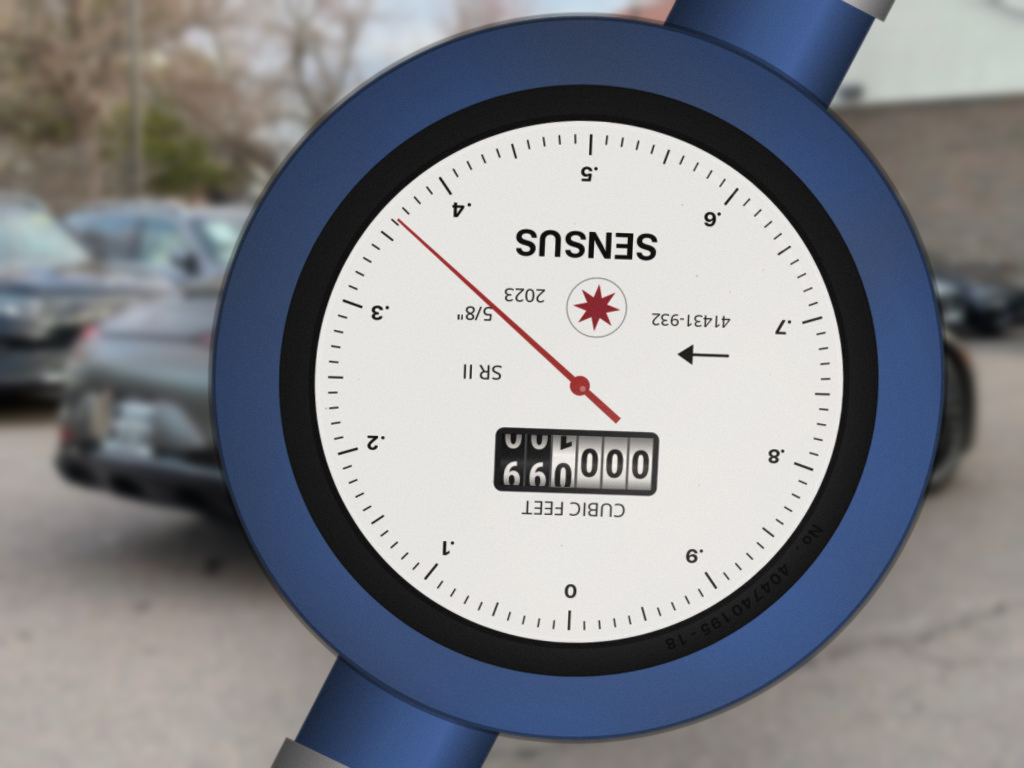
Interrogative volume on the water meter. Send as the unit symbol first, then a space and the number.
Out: ft³ 99.36
